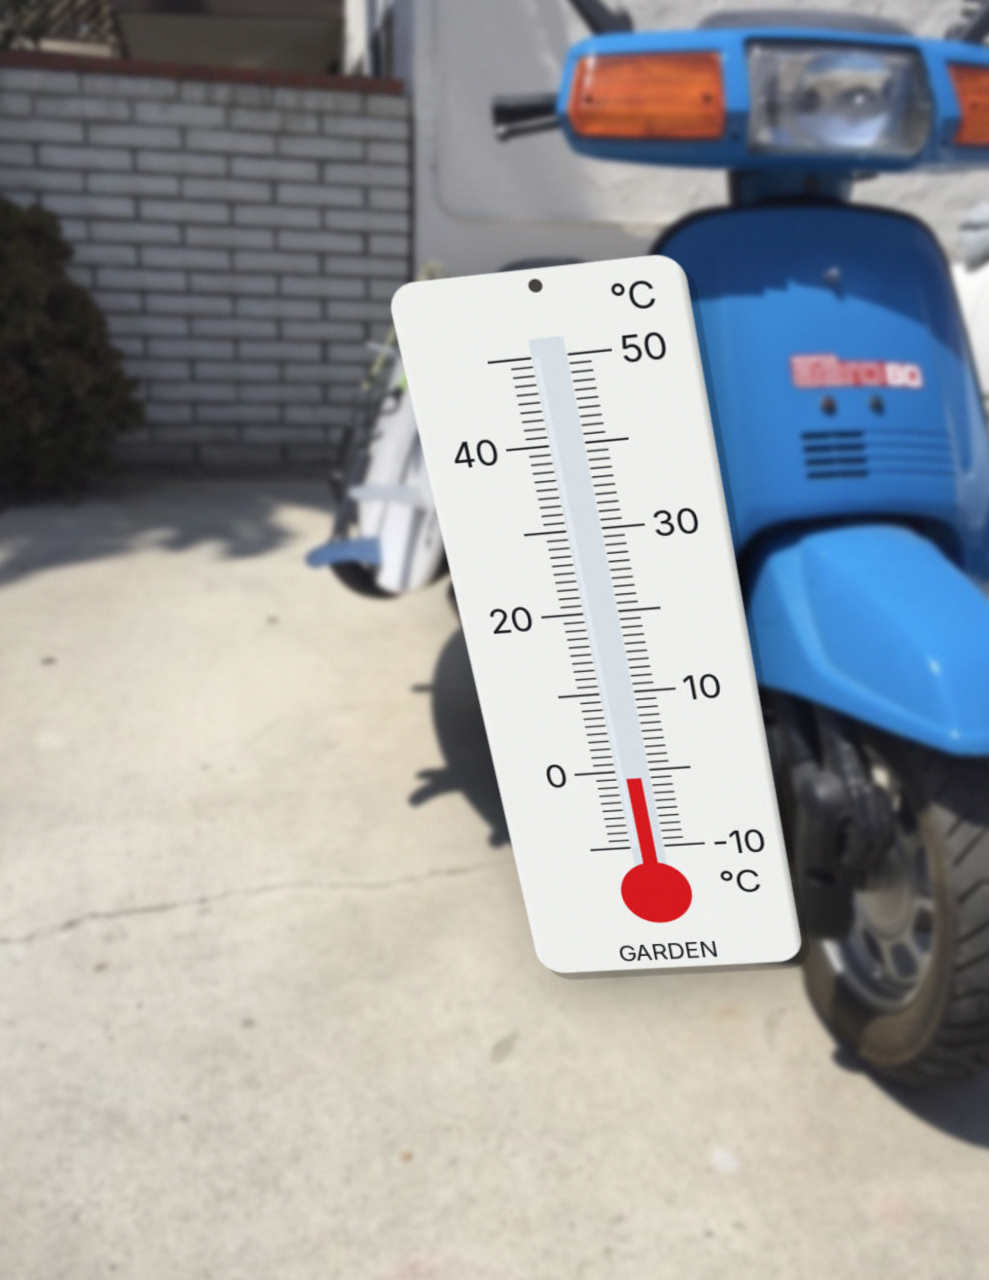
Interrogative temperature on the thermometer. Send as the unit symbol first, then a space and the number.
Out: °C -1
